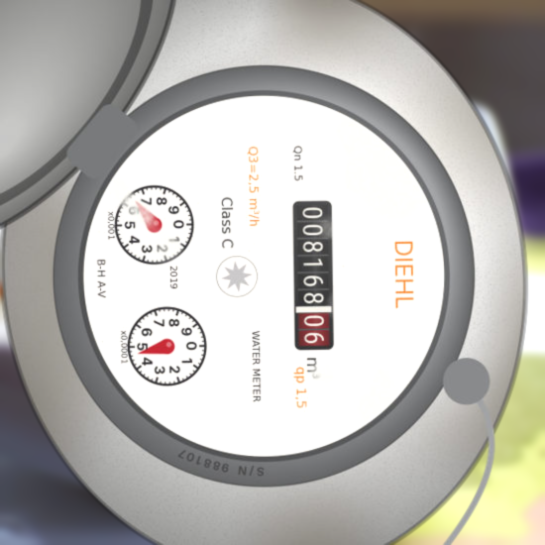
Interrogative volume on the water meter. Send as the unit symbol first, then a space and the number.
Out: m³ 8168.0664
